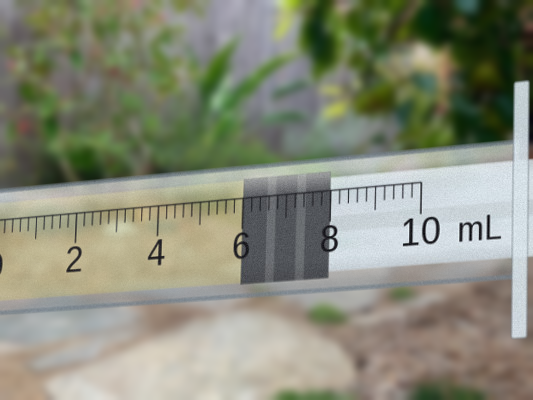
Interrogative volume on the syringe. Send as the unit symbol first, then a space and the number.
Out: mL 6
